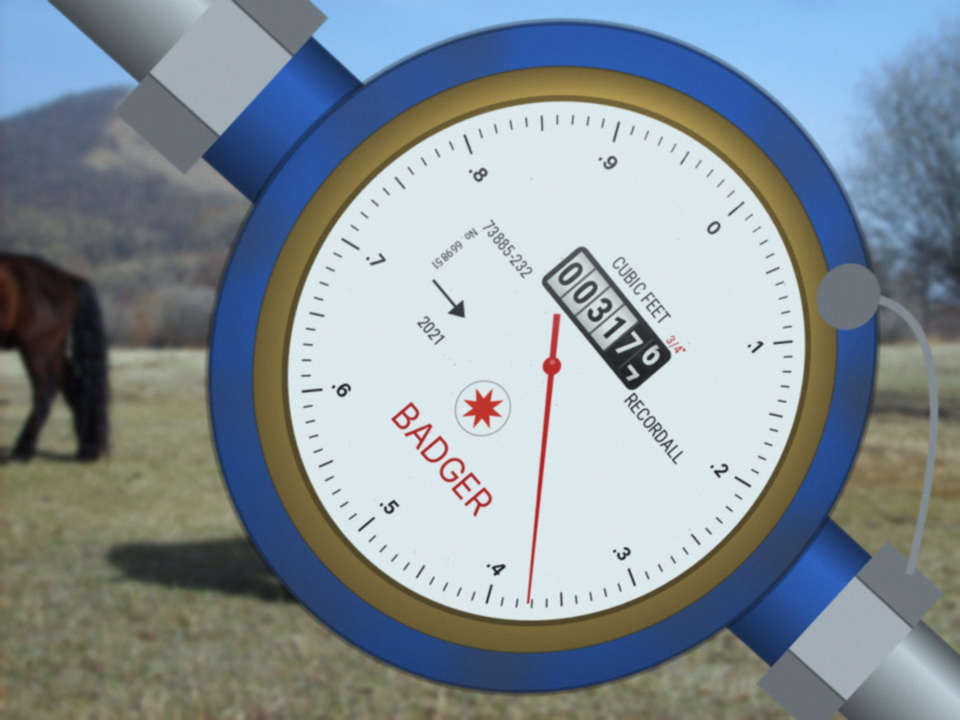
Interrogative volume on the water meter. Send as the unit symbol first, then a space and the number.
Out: ft³ 3176.37
